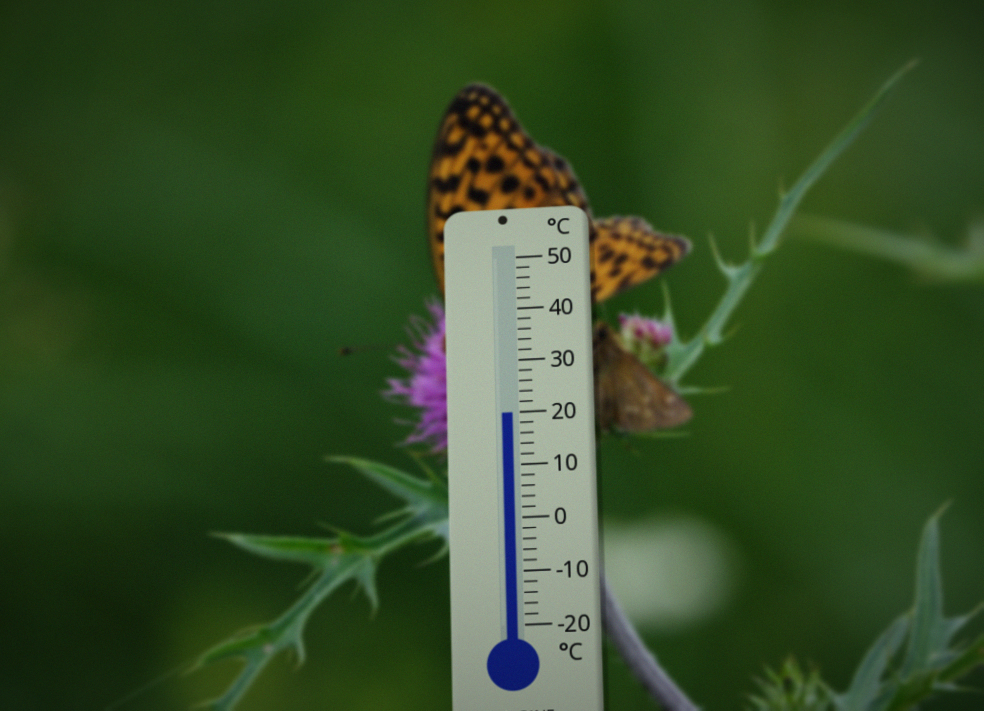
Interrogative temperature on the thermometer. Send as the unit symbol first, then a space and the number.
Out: °C 20
